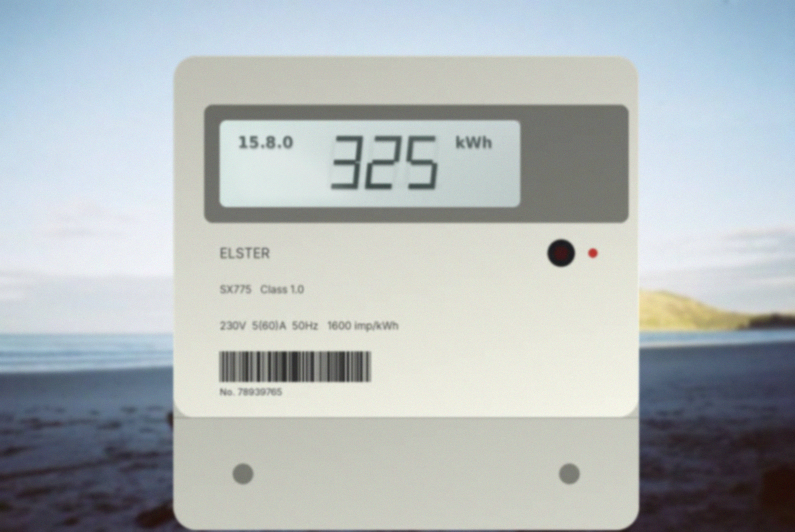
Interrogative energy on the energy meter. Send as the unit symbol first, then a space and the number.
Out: kWh 325
